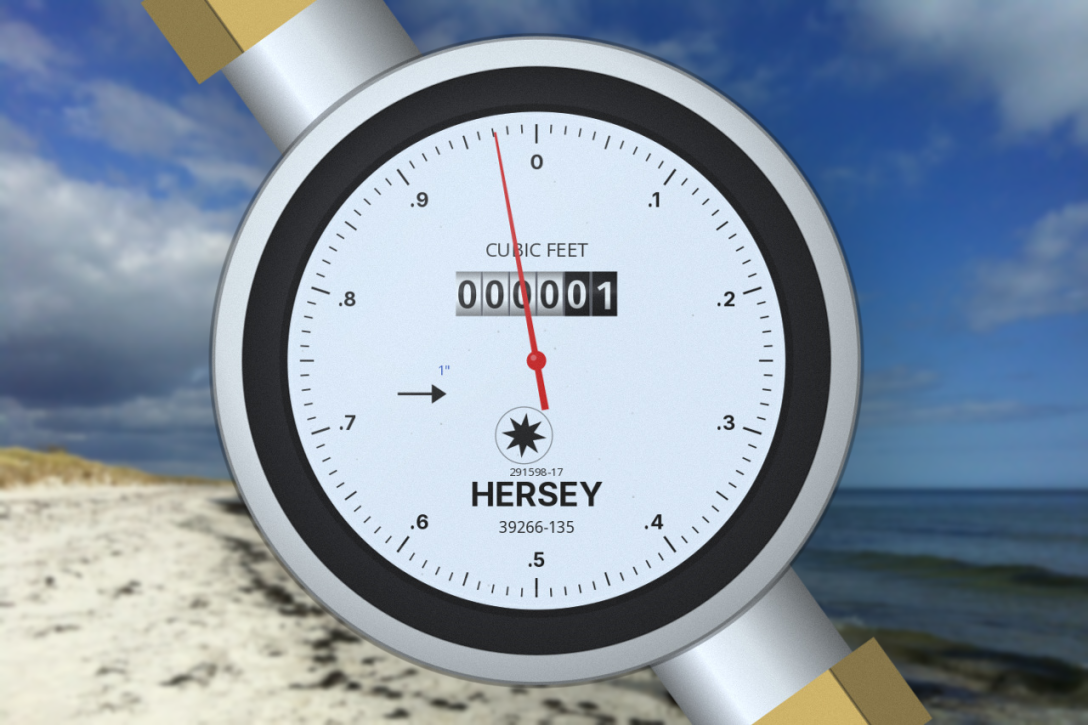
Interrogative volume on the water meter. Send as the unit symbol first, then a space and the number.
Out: ft³ 0.97
